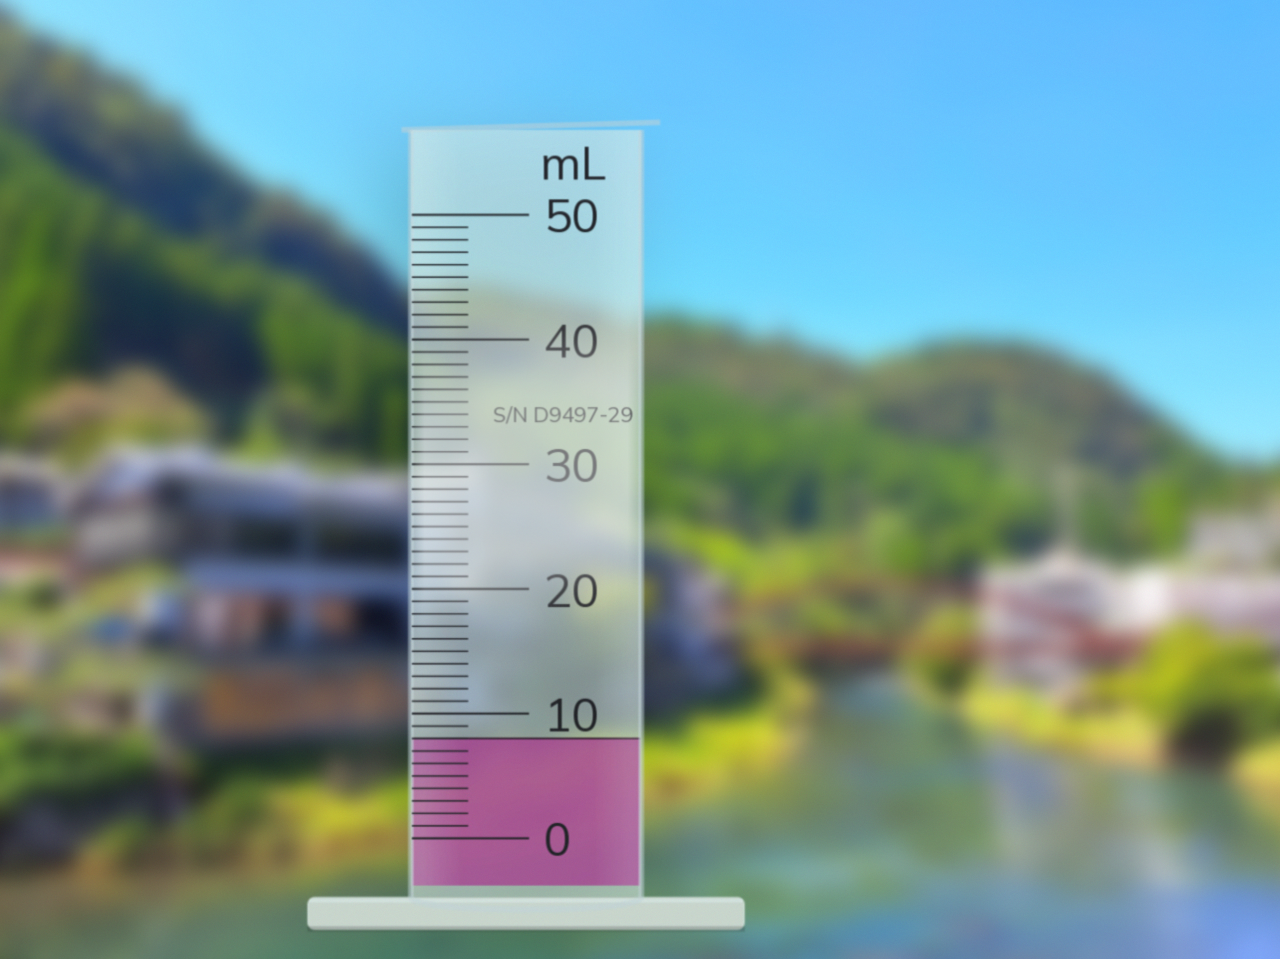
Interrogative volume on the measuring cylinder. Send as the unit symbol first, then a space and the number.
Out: mL 8
